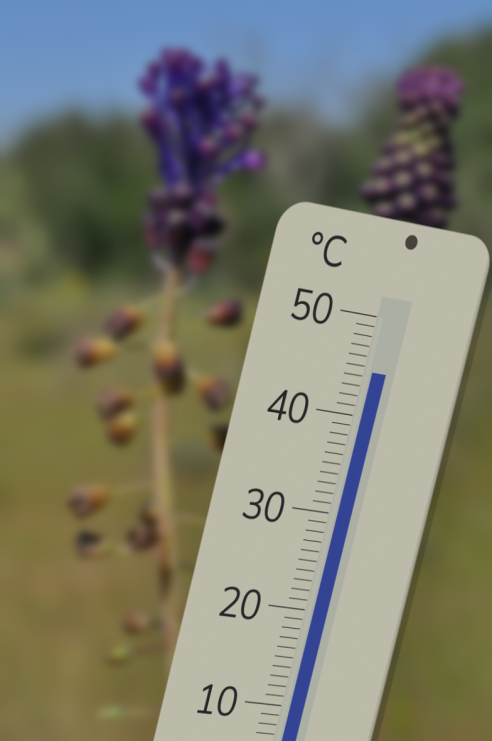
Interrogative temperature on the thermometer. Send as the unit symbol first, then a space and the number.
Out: °C 44.5
